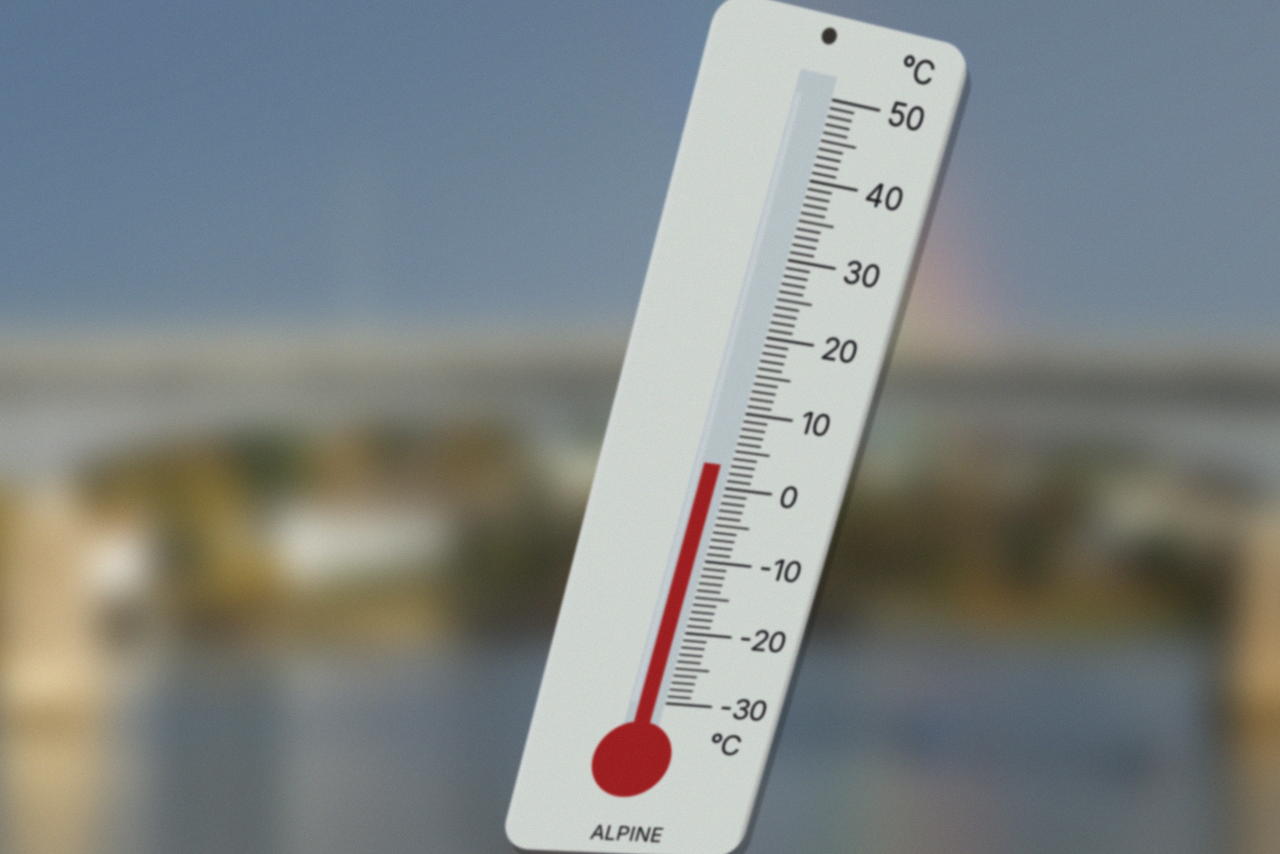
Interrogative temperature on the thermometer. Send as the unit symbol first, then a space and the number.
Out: °C 3
